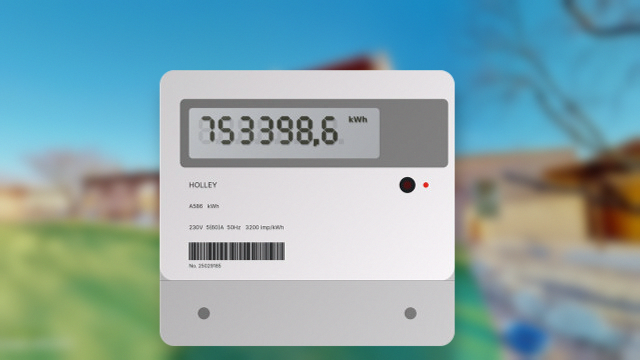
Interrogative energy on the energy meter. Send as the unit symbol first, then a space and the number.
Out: kWh 753398.6
